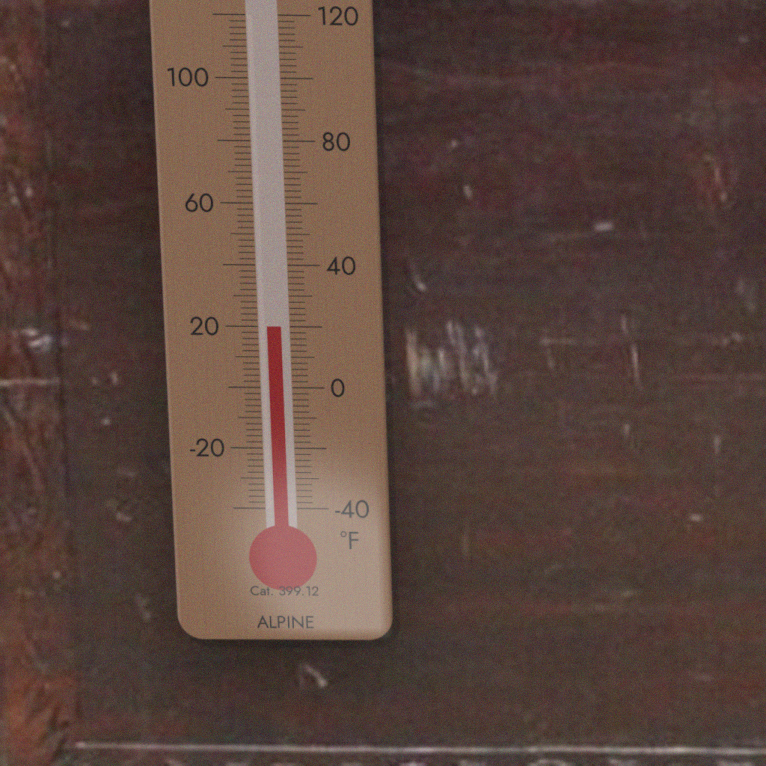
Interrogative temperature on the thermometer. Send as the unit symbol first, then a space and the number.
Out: °F 20
